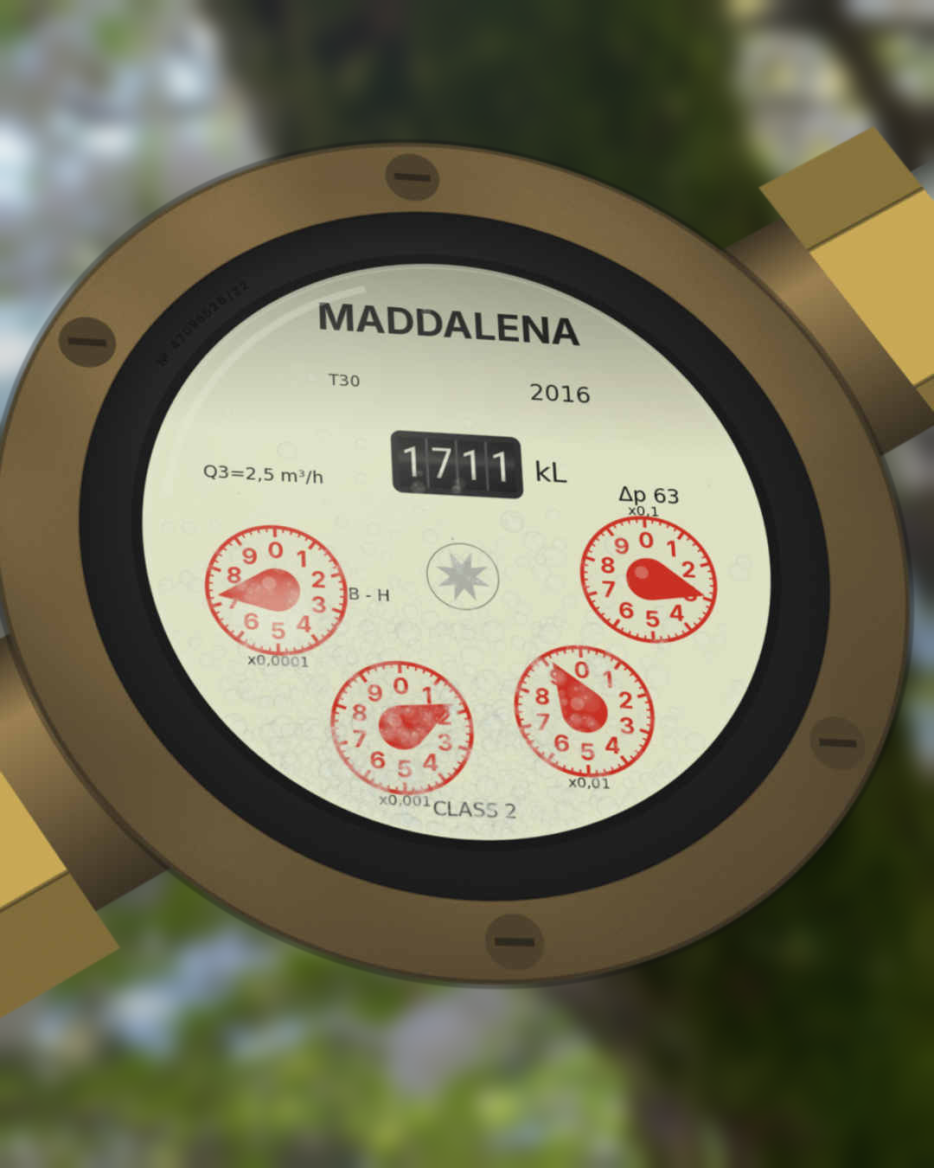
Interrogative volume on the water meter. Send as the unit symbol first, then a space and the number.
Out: kL 1711.2917
